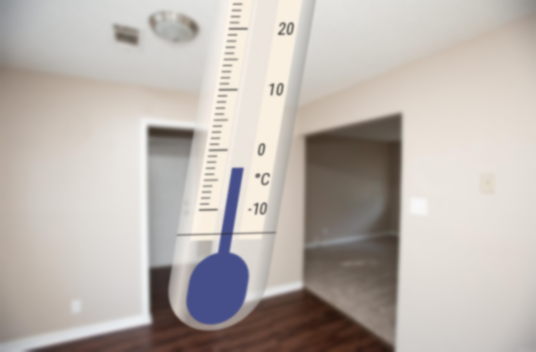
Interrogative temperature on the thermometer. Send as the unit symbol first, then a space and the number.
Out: °C -3
